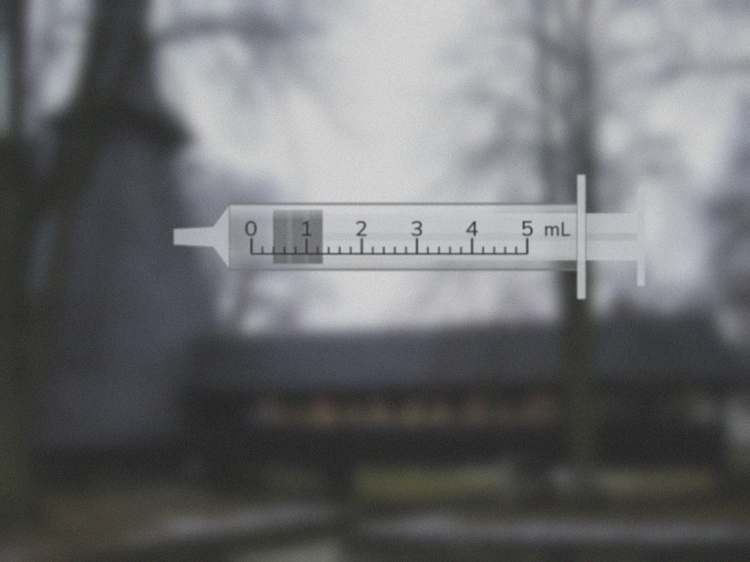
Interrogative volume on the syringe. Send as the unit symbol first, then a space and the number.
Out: mL 0.4
